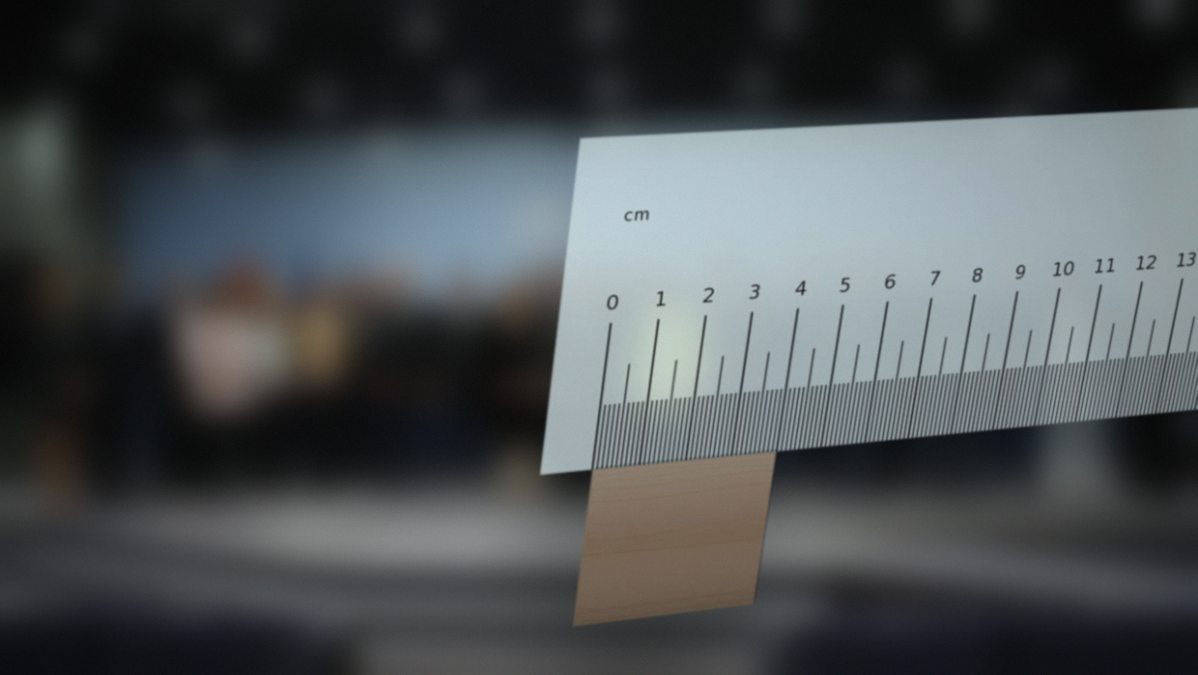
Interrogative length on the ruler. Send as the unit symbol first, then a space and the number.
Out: cm 4
